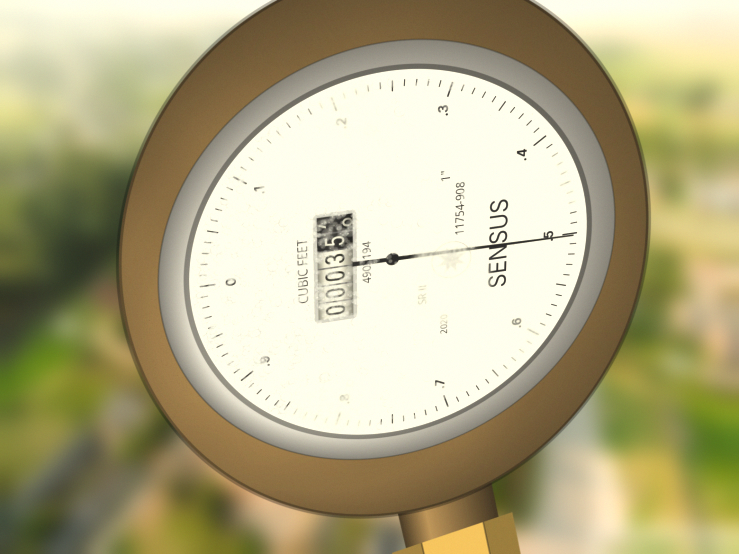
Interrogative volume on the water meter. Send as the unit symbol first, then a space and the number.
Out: ft³ 357.50
